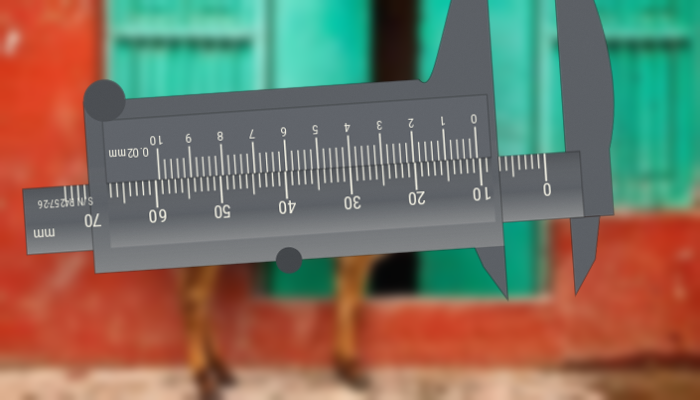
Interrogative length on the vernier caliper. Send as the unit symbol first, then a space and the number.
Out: mm 10.4
